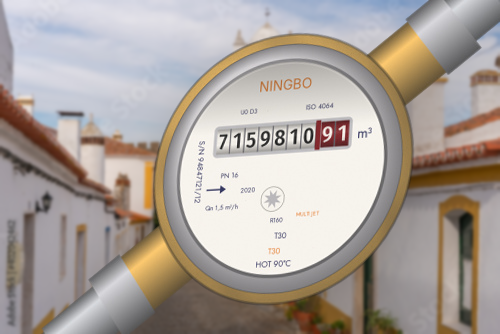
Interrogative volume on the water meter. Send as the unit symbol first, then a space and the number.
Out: m³ 7159810.91
